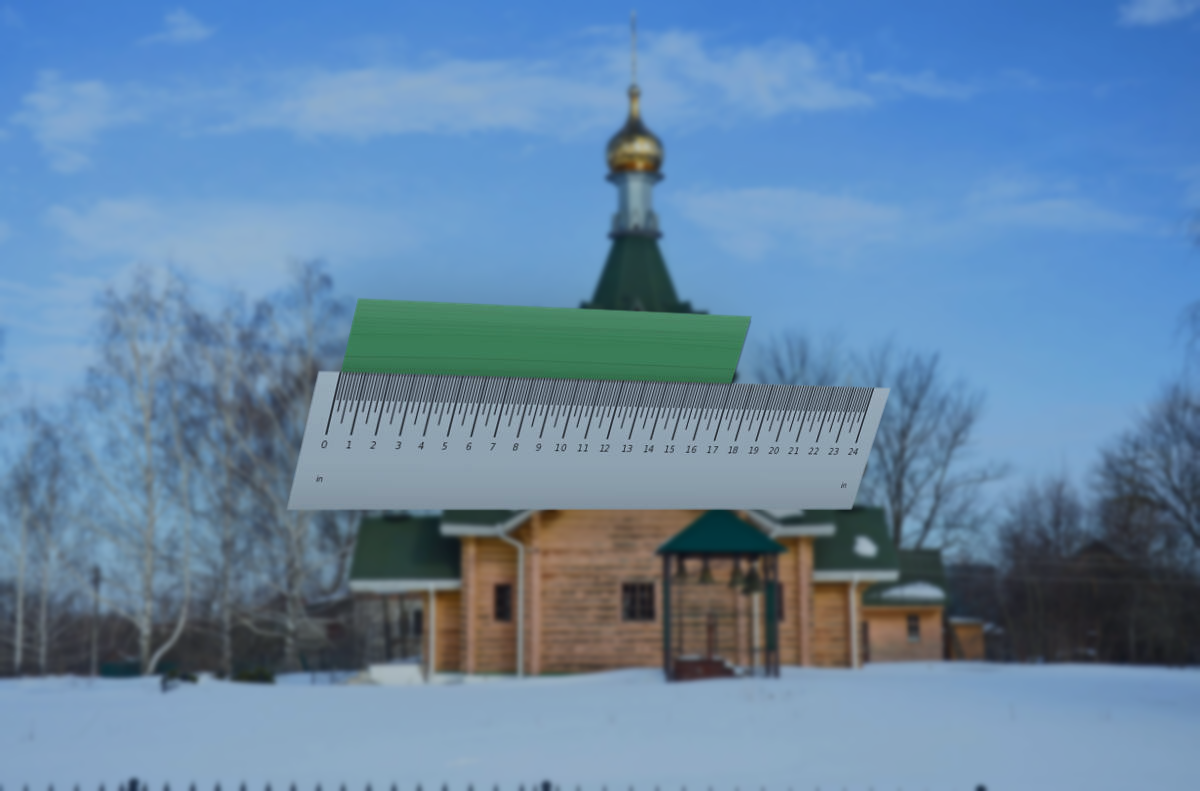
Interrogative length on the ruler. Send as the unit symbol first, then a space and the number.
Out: in 17
